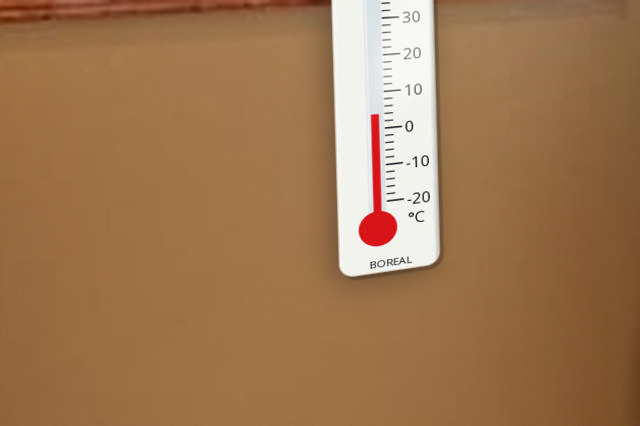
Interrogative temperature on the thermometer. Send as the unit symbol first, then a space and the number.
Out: °C 4
